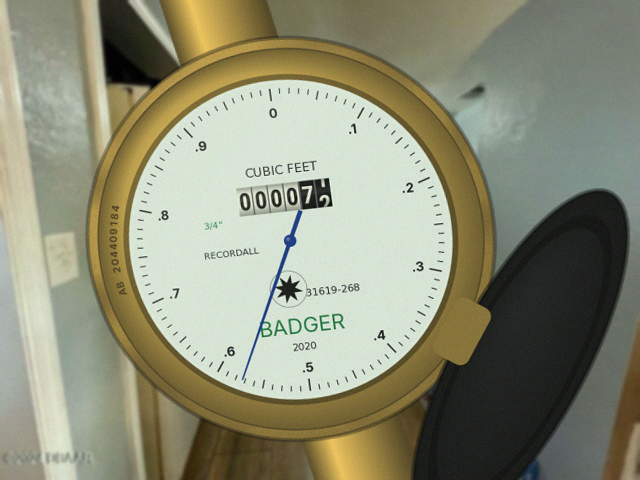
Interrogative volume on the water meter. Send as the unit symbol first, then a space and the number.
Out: ft³ 71.57
